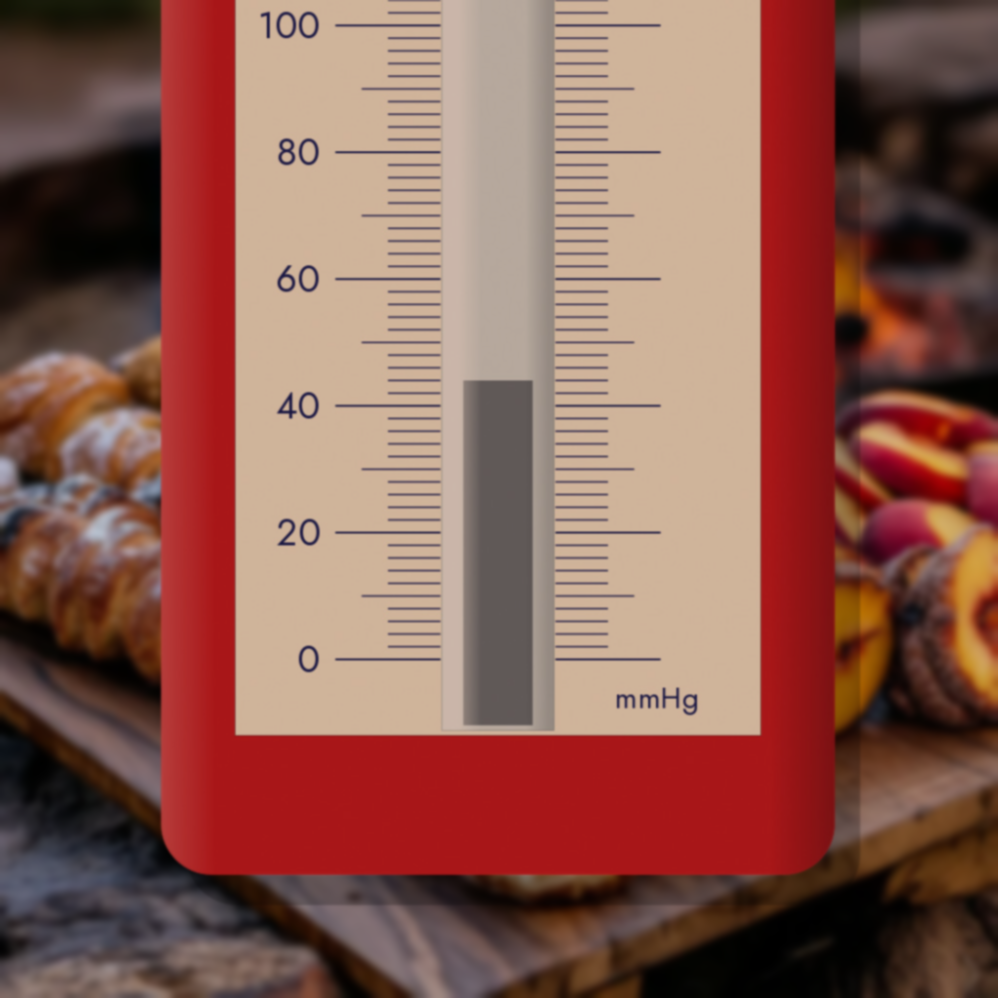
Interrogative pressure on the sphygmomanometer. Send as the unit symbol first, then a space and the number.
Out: mmHg 44
